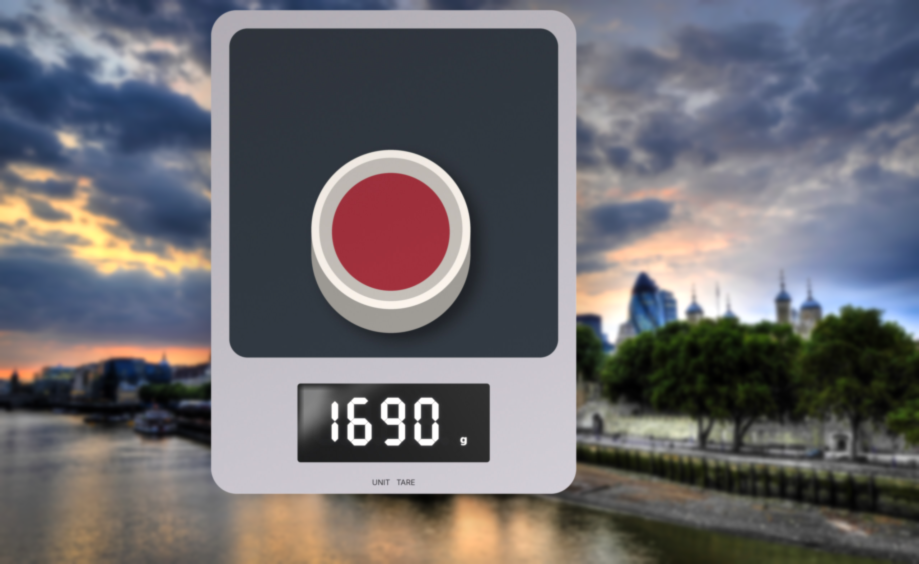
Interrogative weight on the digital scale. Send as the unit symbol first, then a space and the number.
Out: g 1690
